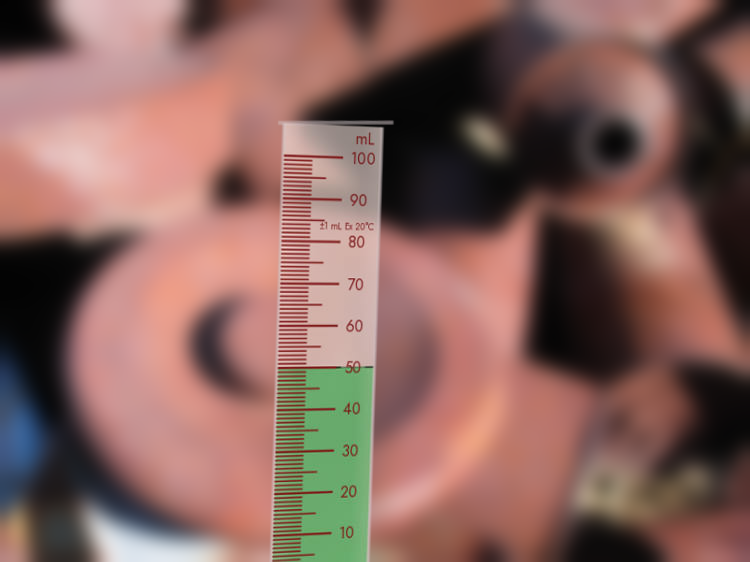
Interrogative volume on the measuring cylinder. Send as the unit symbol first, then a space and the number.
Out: mL 50
